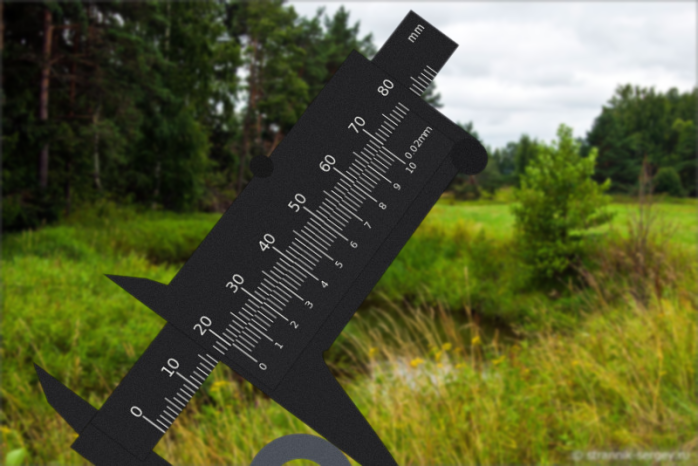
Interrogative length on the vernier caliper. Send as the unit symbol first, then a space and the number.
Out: mm 20.5
